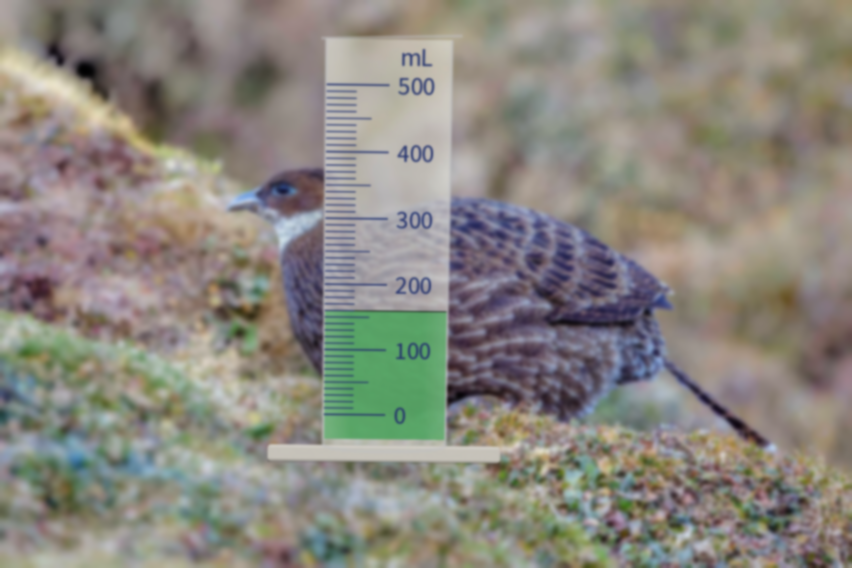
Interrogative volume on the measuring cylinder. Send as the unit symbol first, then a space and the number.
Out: mL 160
